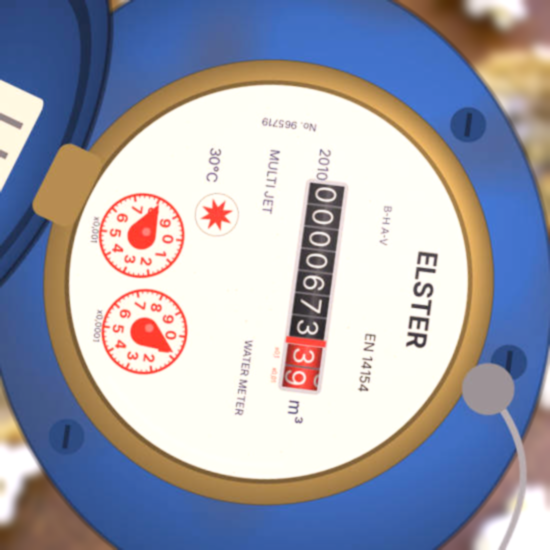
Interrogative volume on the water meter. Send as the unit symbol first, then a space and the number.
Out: m³ 673.3880
